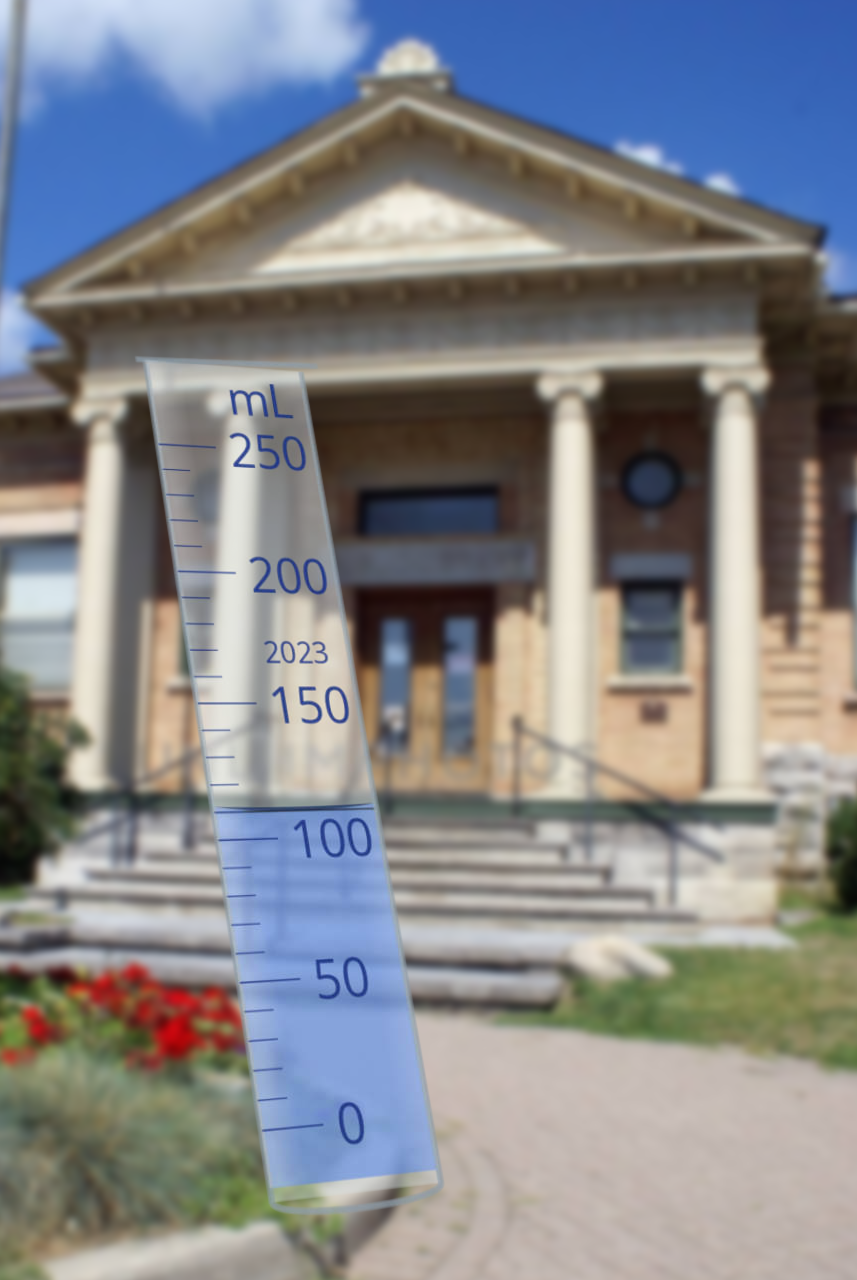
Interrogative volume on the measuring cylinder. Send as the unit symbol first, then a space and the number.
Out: mL 110
